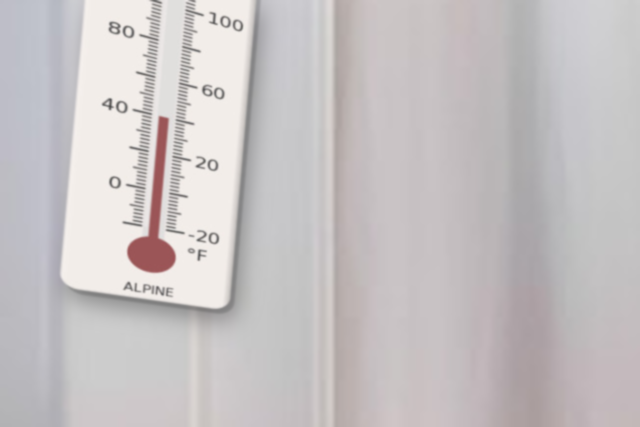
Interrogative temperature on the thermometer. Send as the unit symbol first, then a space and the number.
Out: °F 40
